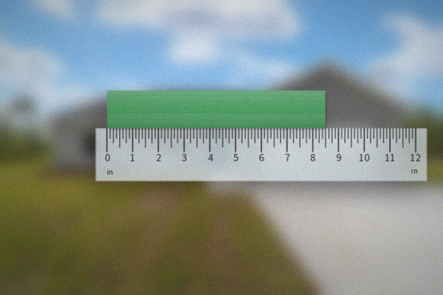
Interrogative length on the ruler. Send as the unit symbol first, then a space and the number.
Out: in 8.5
